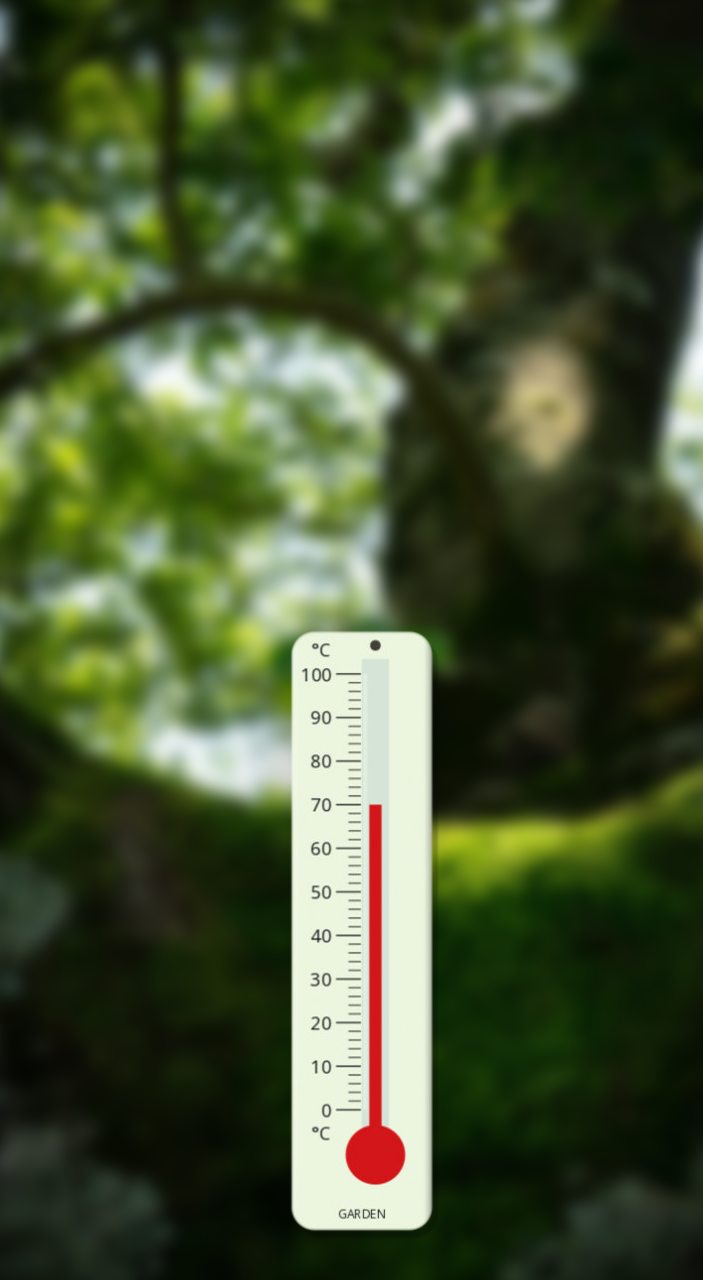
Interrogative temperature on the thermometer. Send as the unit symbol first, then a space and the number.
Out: °C 70
